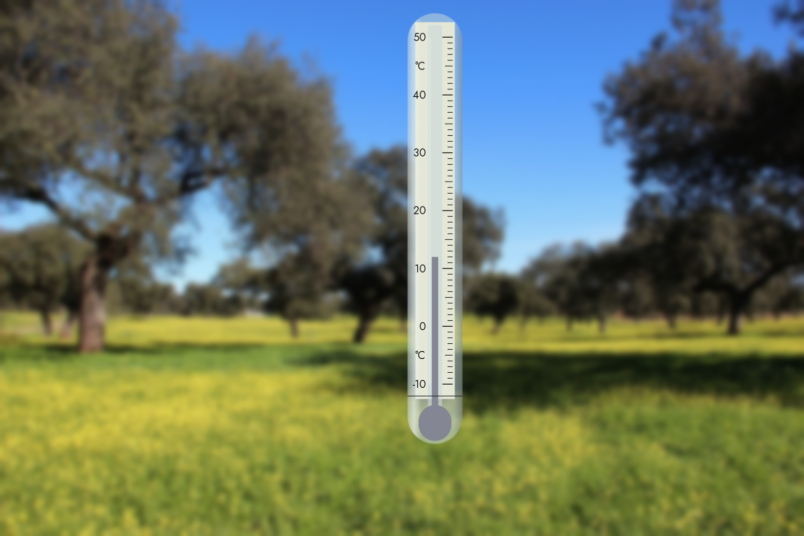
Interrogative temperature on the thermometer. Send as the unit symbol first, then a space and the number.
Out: °C 12
